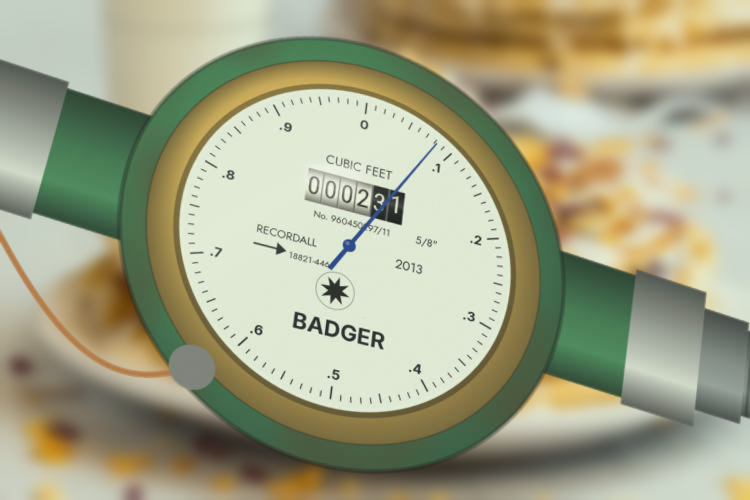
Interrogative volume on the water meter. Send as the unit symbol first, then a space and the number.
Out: ft³ 231.08
